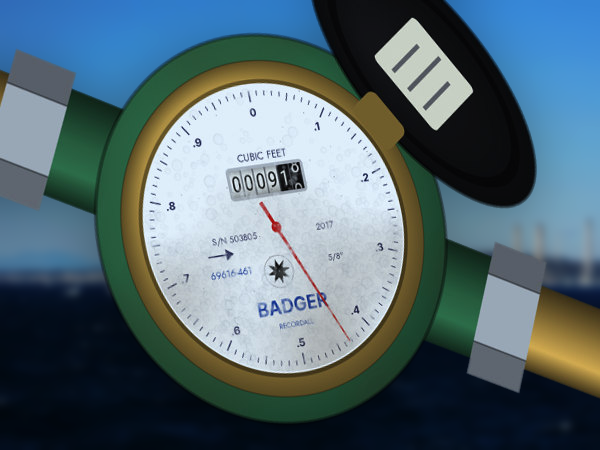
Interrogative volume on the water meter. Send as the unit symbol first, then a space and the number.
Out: ft³ 918.43
